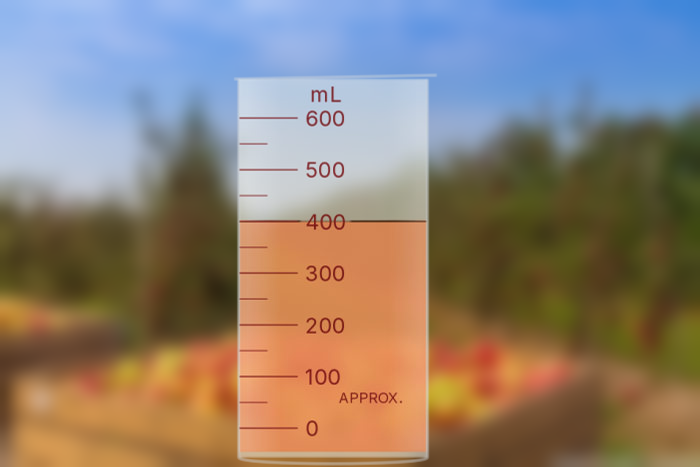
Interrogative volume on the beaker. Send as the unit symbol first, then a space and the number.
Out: mL 400
